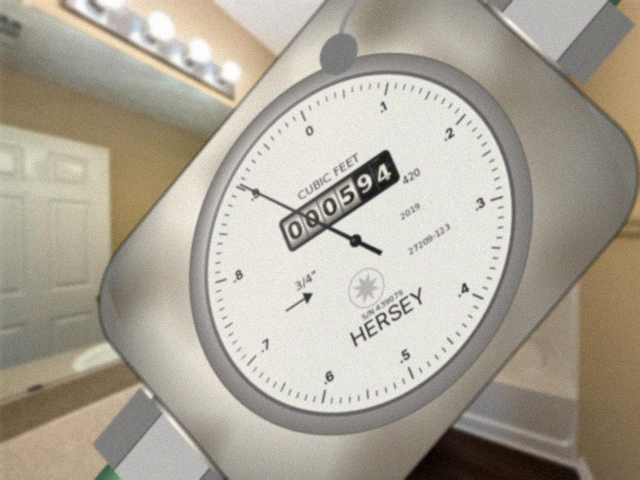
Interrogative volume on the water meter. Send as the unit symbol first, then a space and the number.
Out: ft³ 593.90
